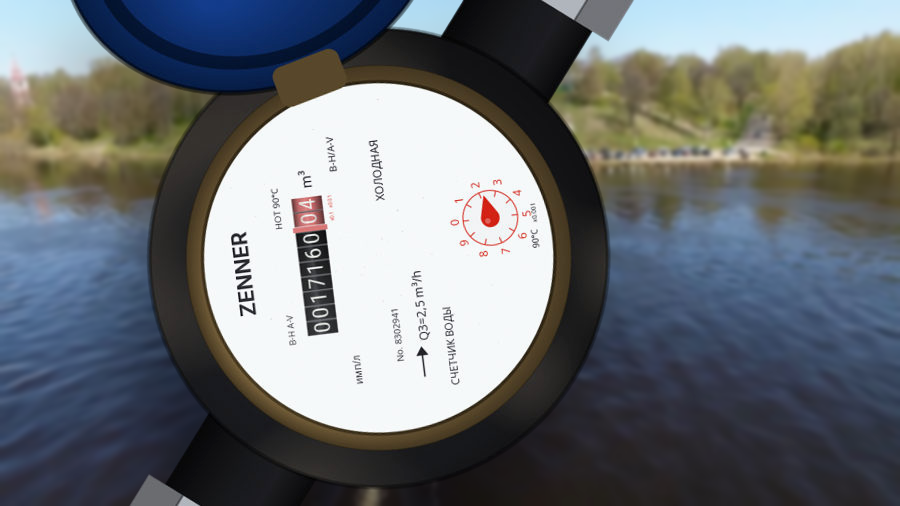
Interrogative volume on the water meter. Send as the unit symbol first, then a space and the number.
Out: m³ 17160.042
